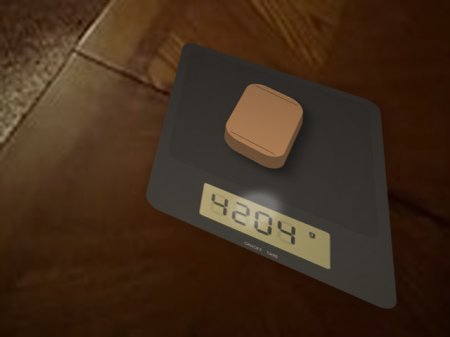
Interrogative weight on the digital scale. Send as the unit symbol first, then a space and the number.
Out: g 4204
